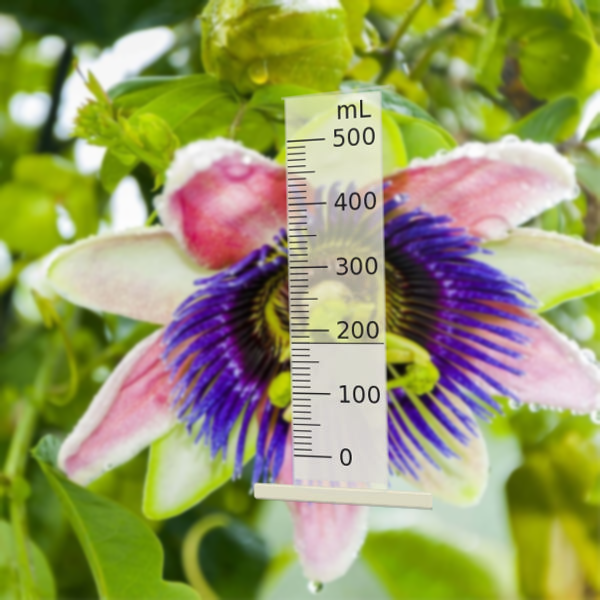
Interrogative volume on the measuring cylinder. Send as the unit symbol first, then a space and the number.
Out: mL 180
